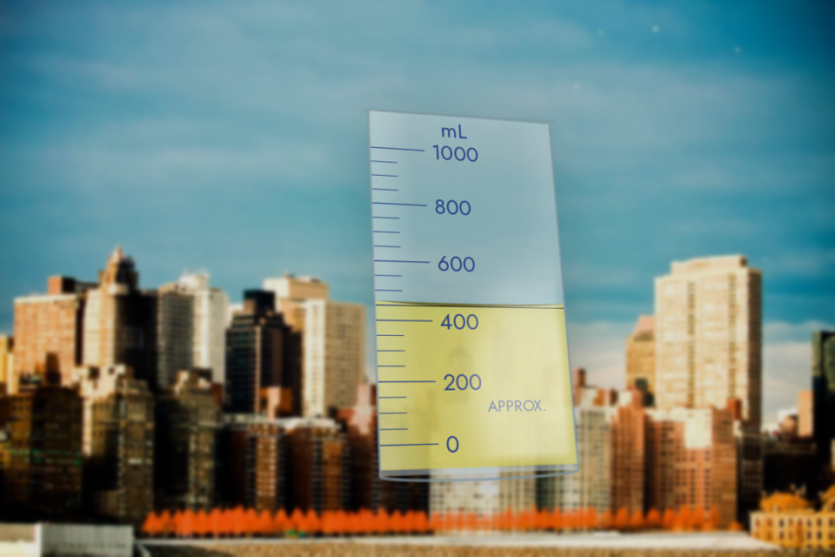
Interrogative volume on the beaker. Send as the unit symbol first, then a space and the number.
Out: mL 450
